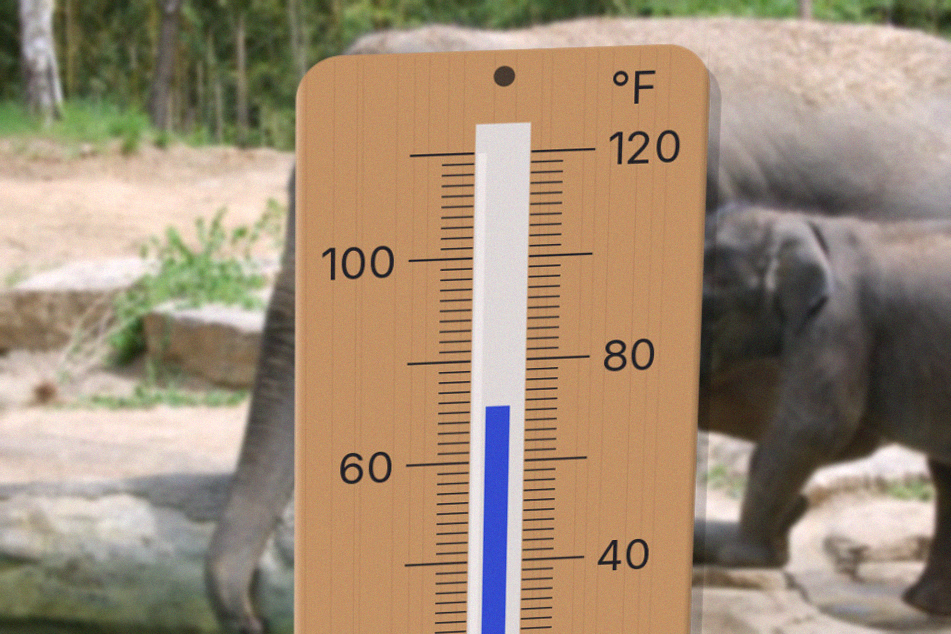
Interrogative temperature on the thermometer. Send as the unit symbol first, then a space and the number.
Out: °F 71
